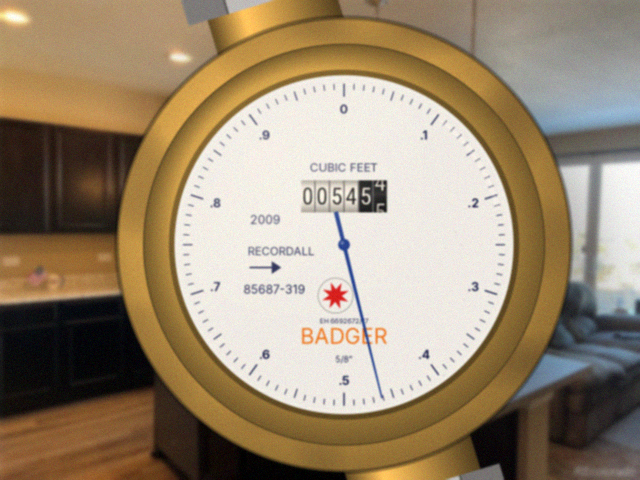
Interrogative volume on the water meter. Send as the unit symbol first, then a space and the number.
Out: ft³ 5454.46
